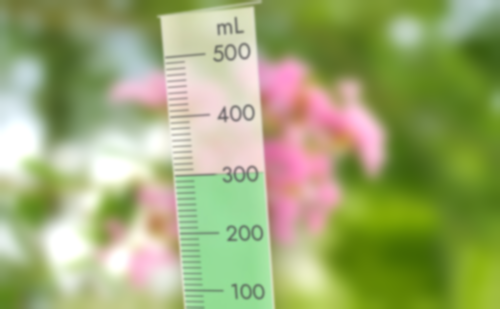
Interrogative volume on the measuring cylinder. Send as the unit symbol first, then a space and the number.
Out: mL 300
